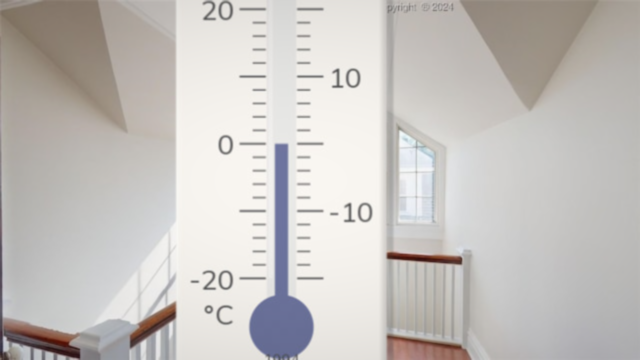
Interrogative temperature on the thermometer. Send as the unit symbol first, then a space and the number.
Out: °C 0
